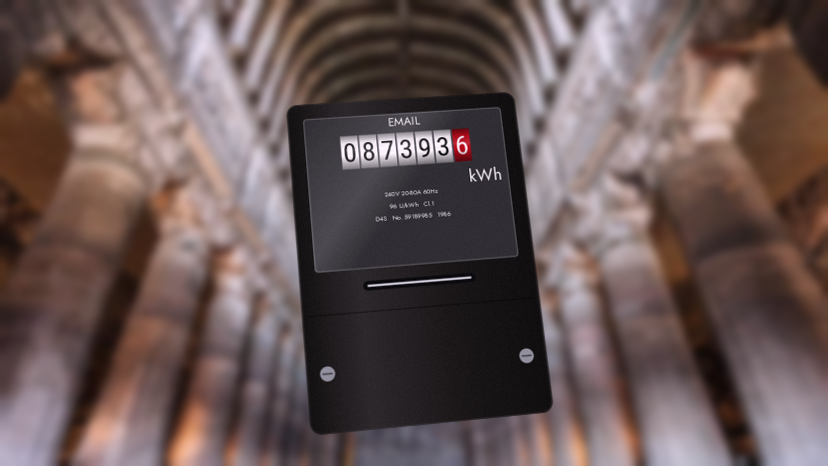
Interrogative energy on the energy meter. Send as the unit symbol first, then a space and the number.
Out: kWh 87393.6
